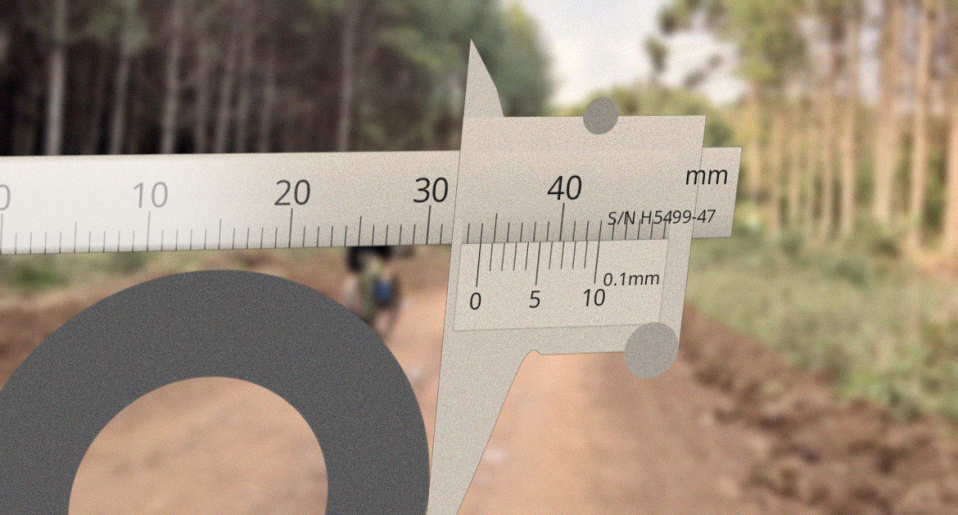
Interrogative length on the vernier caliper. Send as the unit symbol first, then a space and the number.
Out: mm 34.0
